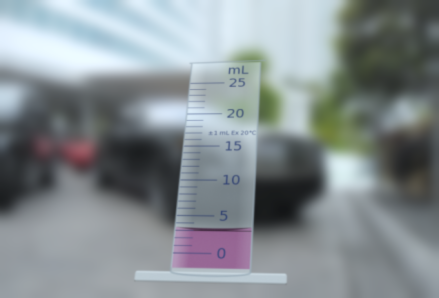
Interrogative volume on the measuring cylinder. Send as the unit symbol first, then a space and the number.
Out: mL 3
